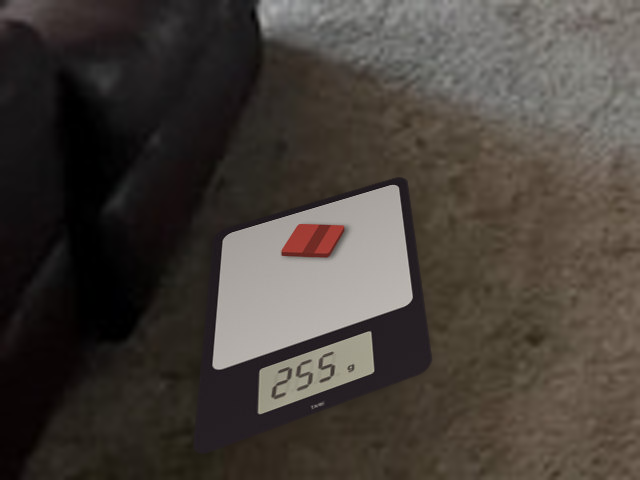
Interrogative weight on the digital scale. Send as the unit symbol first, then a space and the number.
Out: g 255
